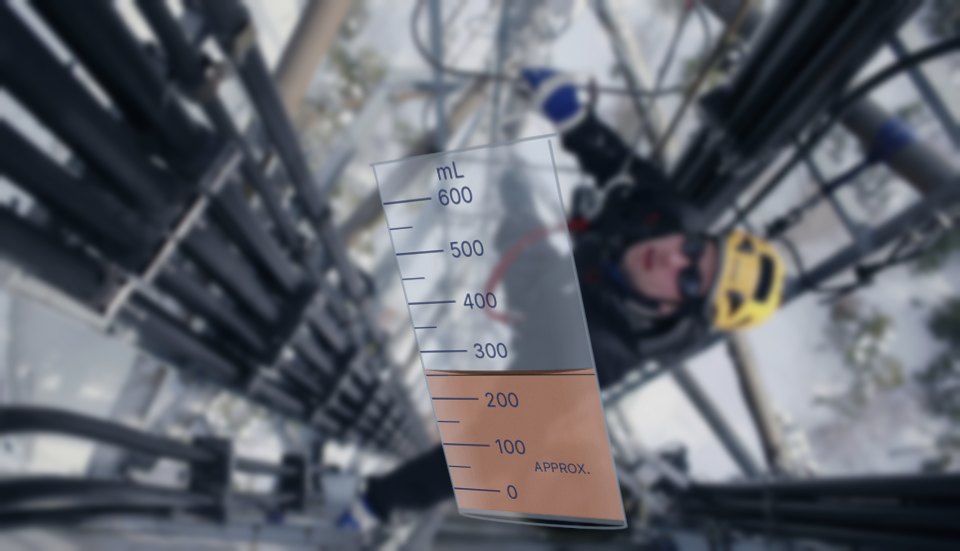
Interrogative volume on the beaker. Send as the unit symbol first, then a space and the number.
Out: mL 250
